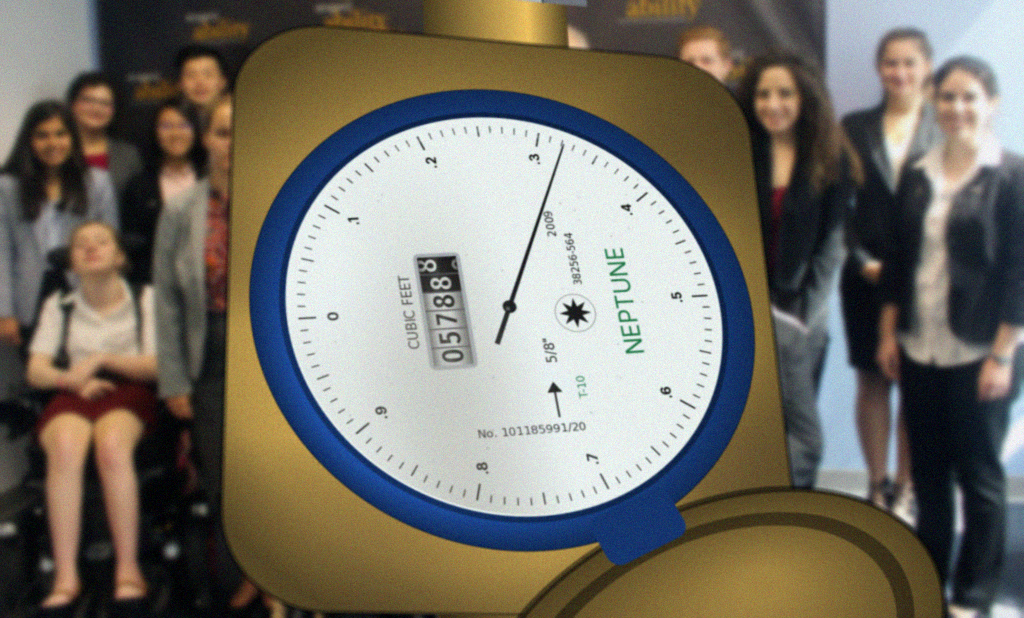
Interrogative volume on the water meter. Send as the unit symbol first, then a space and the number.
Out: ft³ 57888.32
